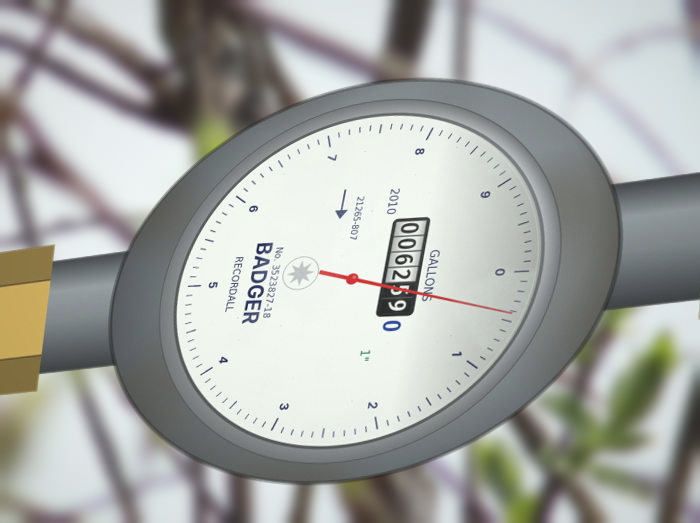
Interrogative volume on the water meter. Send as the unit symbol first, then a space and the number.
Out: gal 62590.4
